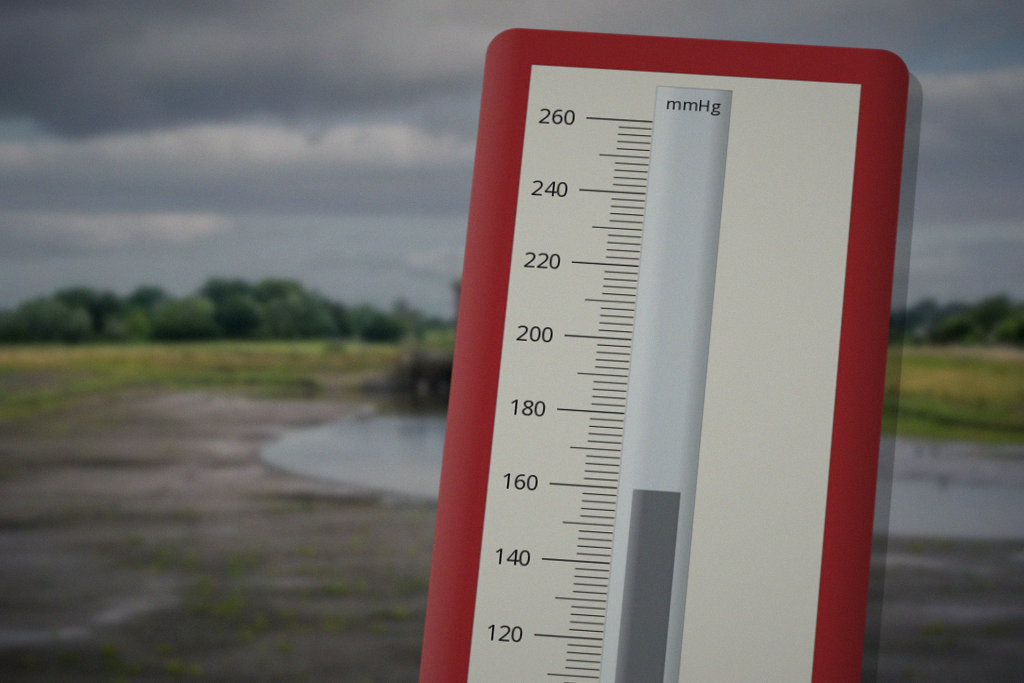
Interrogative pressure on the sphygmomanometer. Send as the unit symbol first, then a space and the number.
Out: mmHg 160
